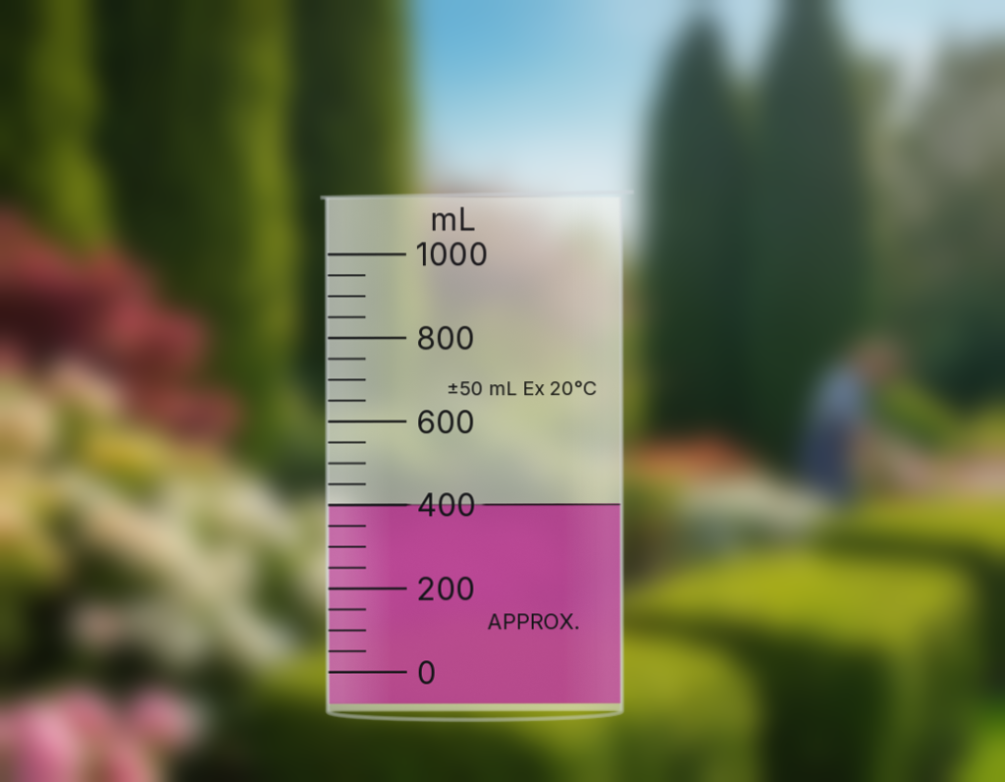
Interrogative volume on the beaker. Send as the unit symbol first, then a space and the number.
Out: mL 400
